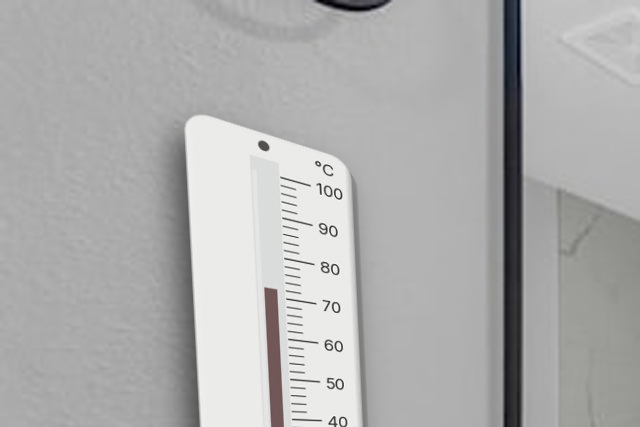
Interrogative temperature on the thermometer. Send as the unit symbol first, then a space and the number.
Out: °C 72
